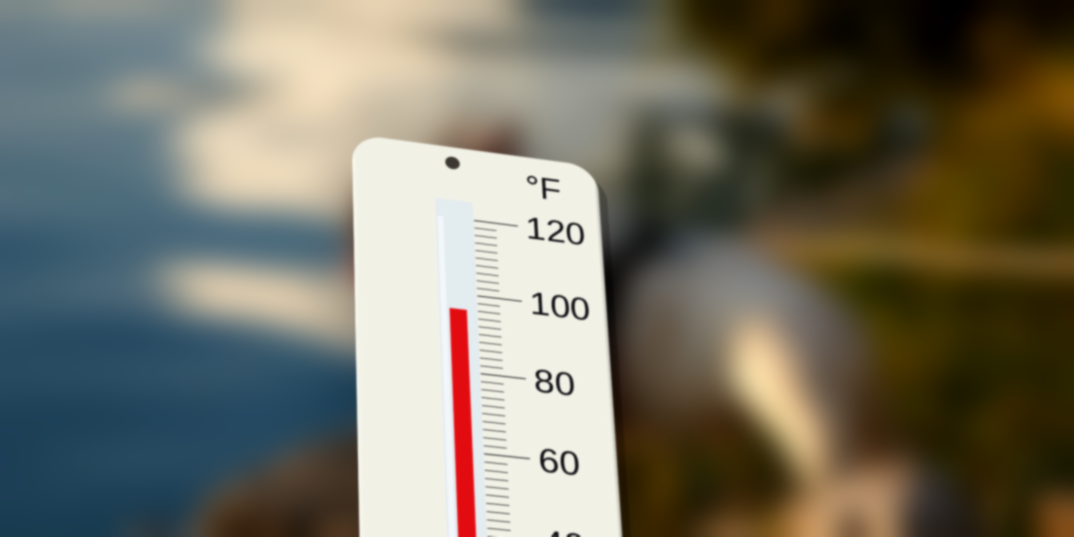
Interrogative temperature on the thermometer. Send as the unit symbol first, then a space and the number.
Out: °F 96
